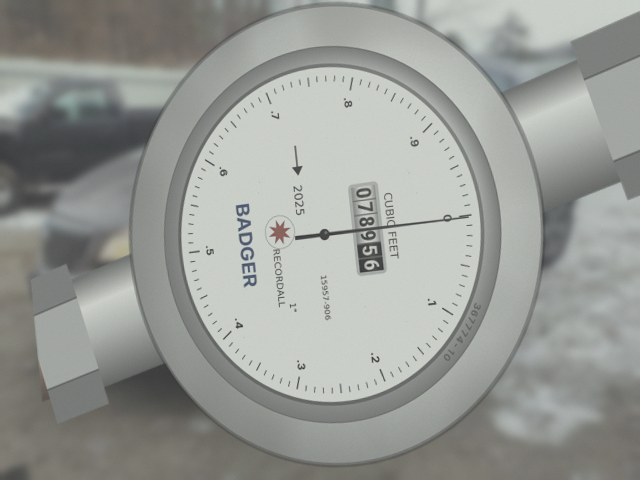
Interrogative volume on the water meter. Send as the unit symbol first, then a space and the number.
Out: ft³ 78956.00
